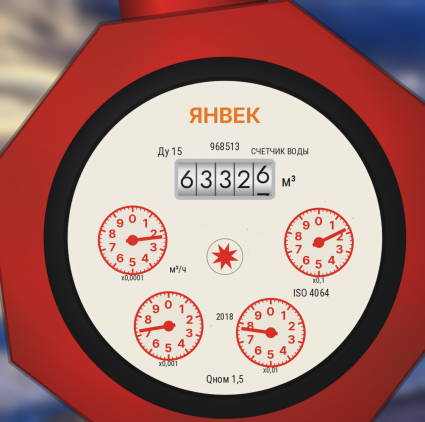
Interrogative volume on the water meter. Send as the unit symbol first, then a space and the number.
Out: m³ 63326.1772
